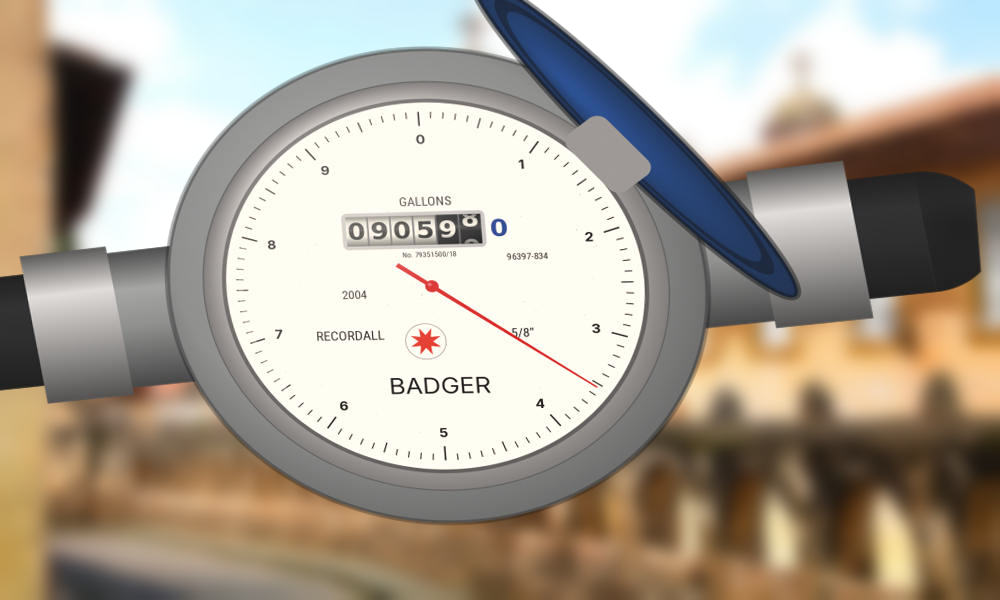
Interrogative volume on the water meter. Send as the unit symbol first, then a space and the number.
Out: gal 905983.5
